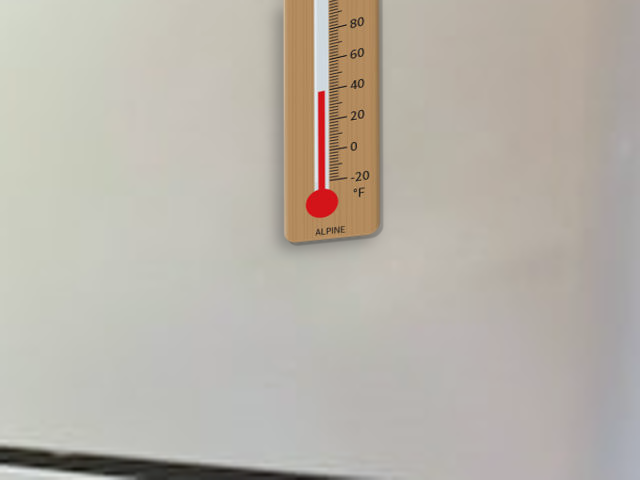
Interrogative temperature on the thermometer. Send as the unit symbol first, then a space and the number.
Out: °F 40
